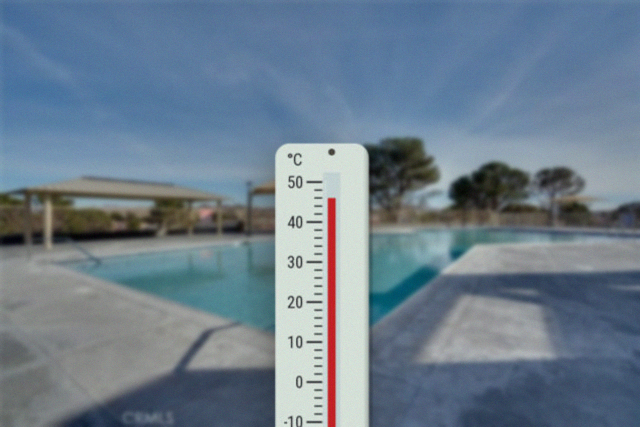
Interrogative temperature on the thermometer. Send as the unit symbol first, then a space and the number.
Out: °C 46
